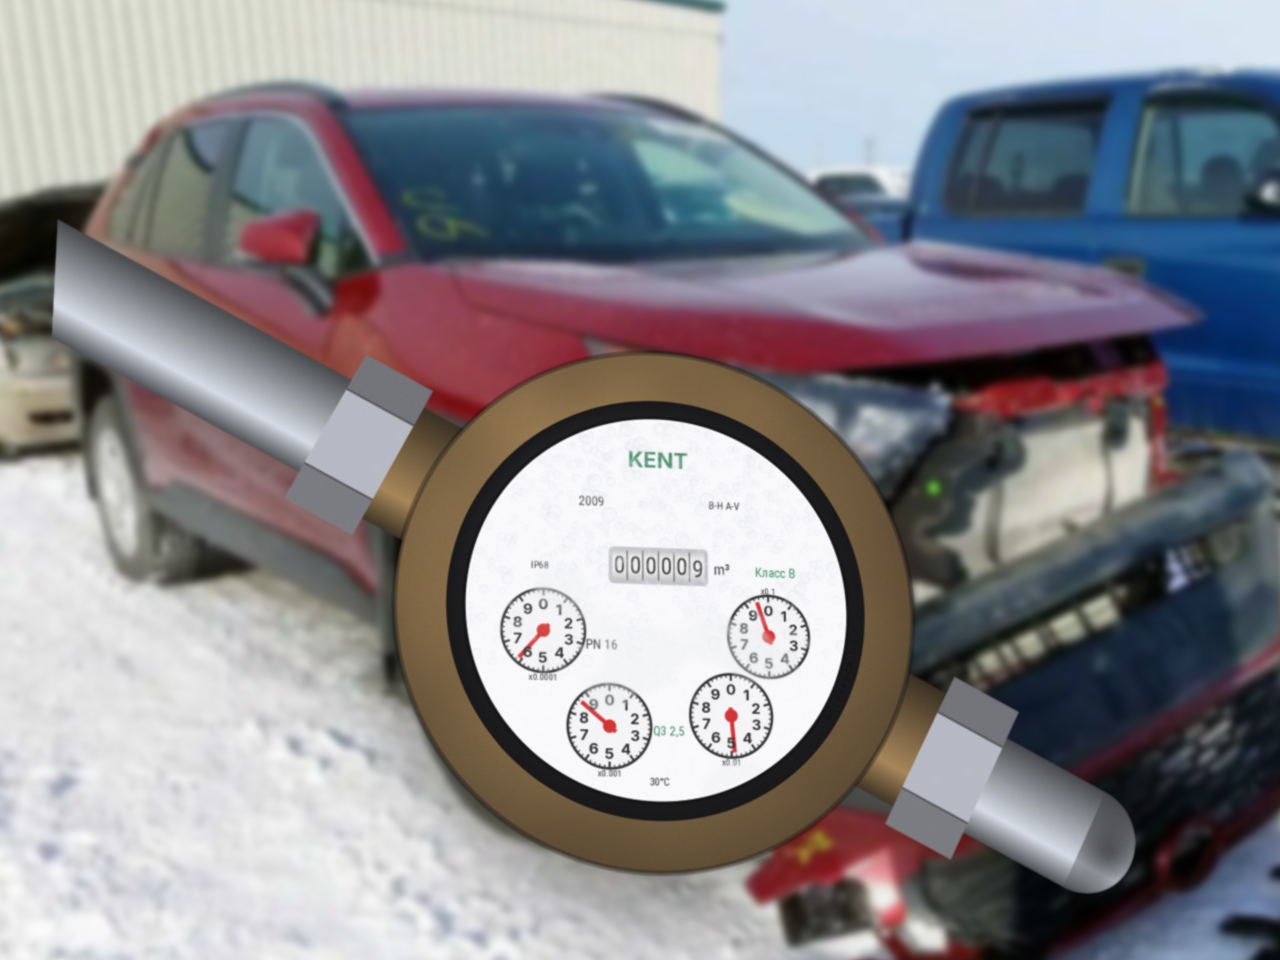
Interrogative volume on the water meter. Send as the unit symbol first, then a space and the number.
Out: m³ 8.9486
